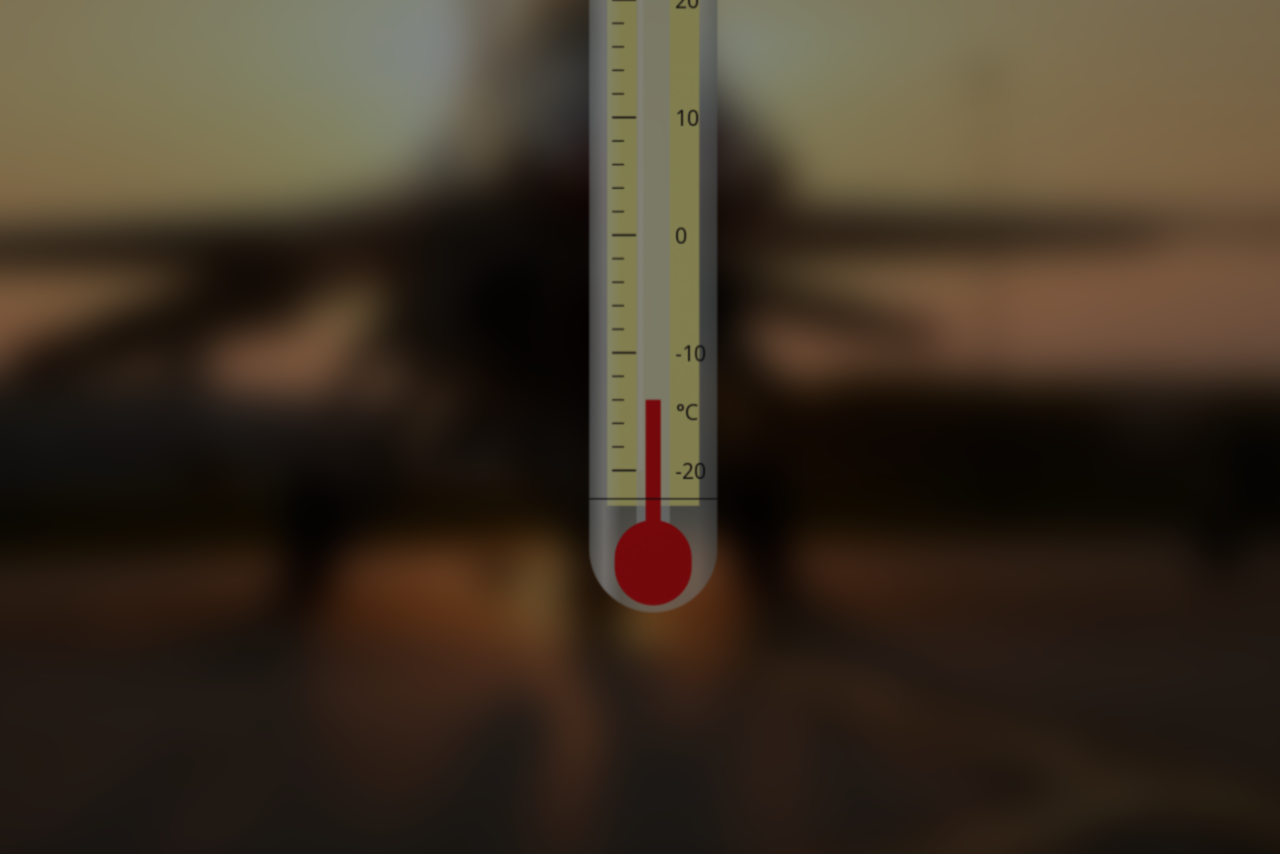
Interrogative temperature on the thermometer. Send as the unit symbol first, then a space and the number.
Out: °C -14
